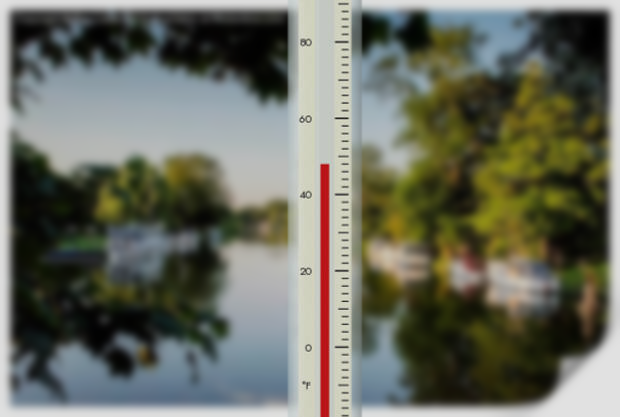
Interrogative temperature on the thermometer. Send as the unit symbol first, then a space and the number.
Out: °F 48
